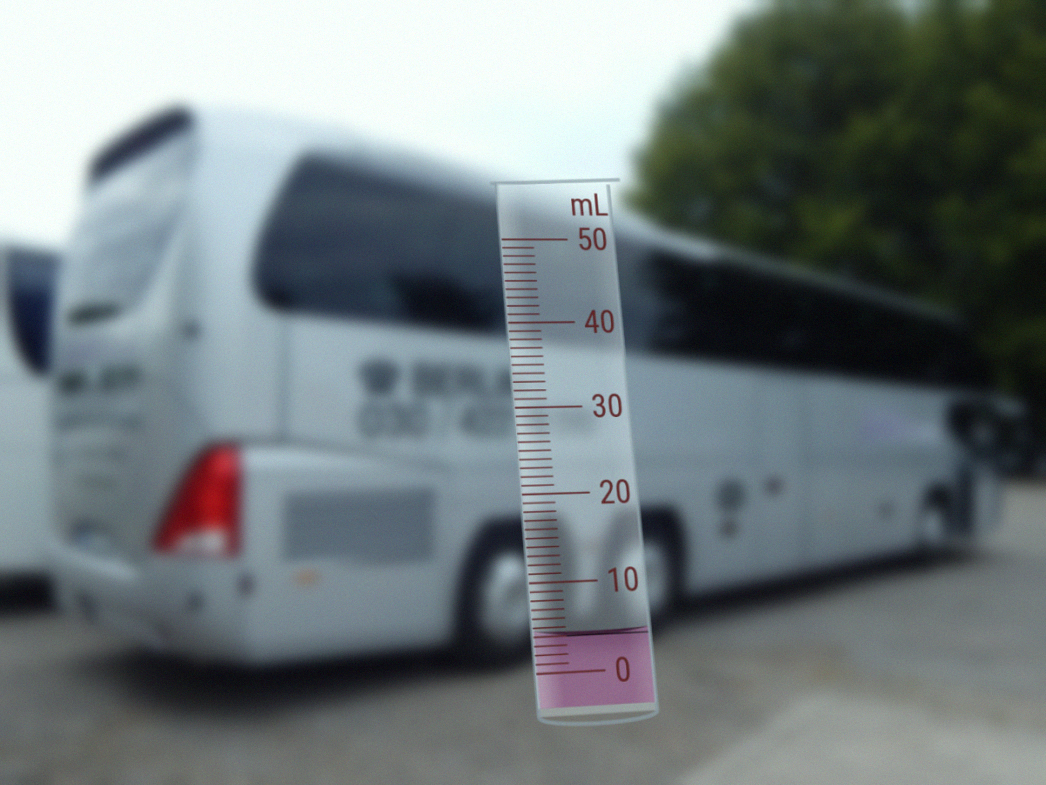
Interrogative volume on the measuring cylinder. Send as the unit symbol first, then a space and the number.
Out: mL 4
